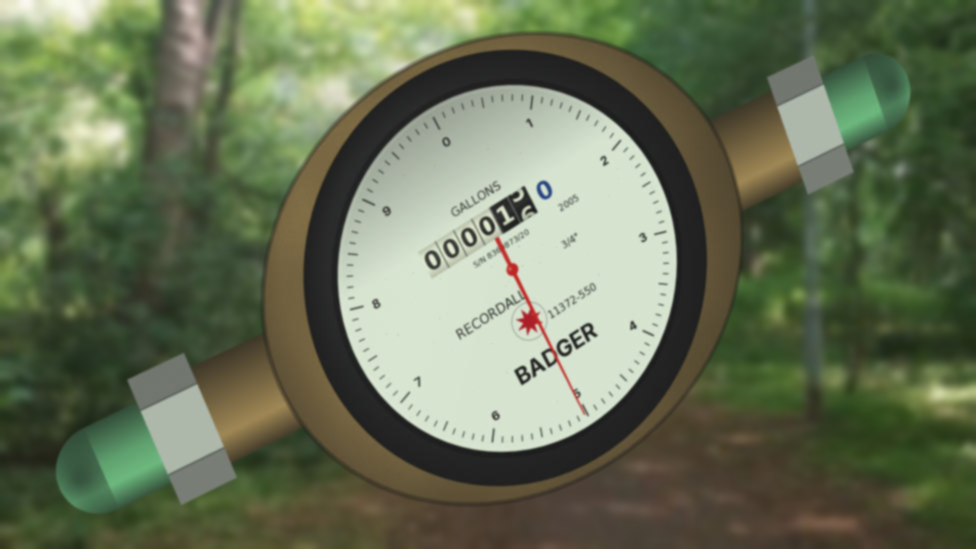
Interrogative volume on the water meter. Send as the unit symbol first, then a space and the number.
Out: gal 155.0
